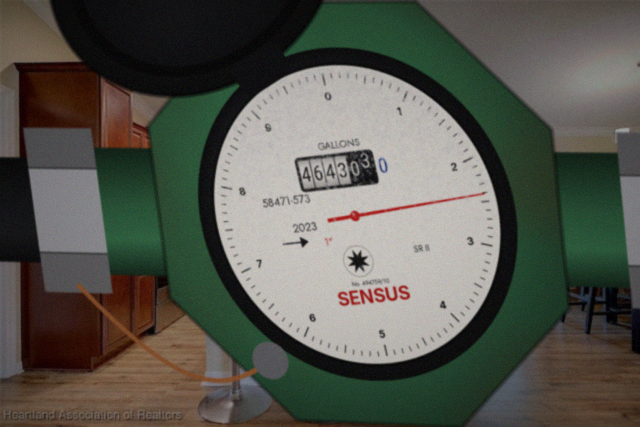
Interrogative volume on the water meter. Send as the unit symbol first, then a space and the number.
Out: gal 4643032.4
